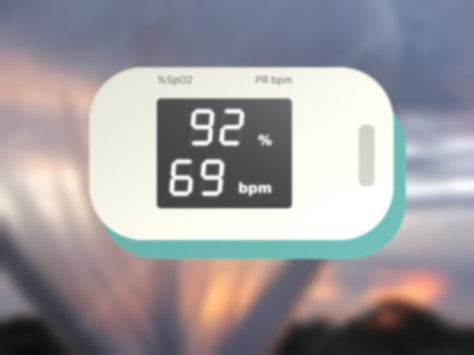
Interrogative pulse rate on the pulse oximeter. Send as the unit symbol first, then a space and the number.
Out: bpm 69
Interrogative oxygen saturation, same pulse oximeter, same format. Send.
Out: % 92
